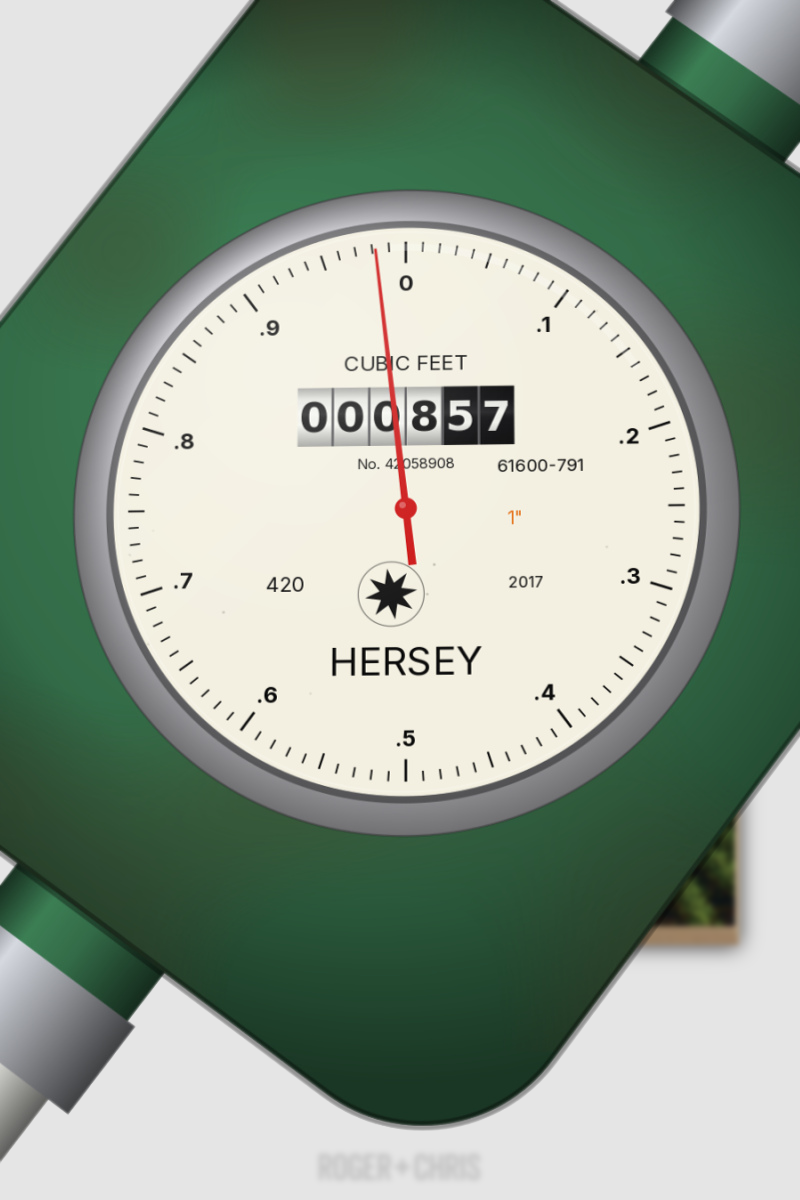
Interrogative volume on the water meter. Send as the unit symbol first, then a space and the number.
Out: ft³ 856.98
